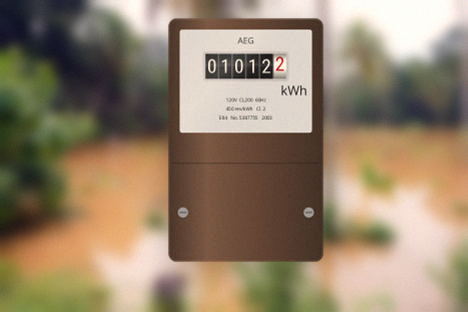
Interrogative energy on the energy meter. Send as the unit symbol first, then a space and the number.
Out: kWh 1012.2
